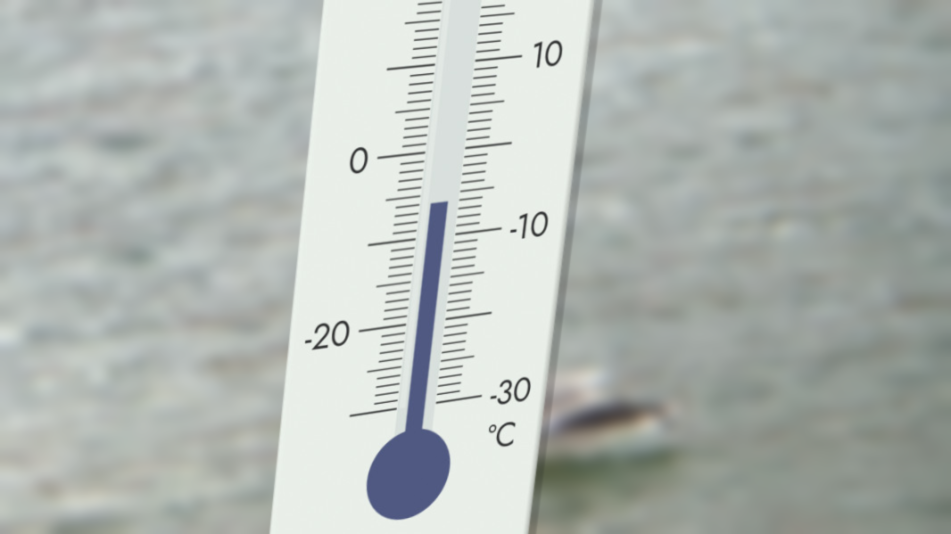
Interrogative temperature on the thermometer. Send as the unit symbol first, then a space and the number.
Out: °C -6
